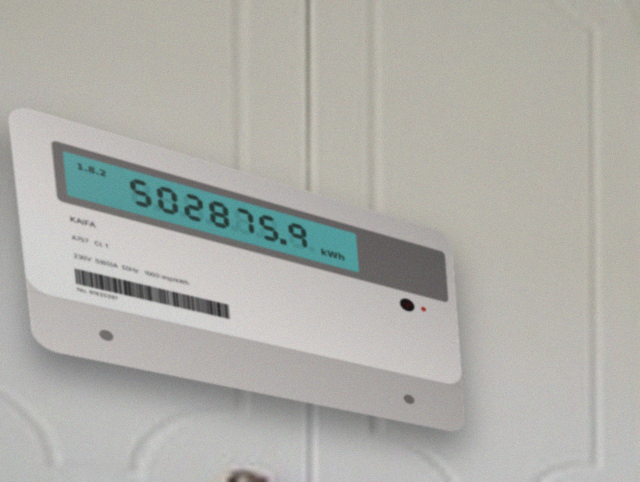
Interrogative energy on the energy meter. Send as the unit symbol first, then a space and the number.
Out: kWh 502875.9
